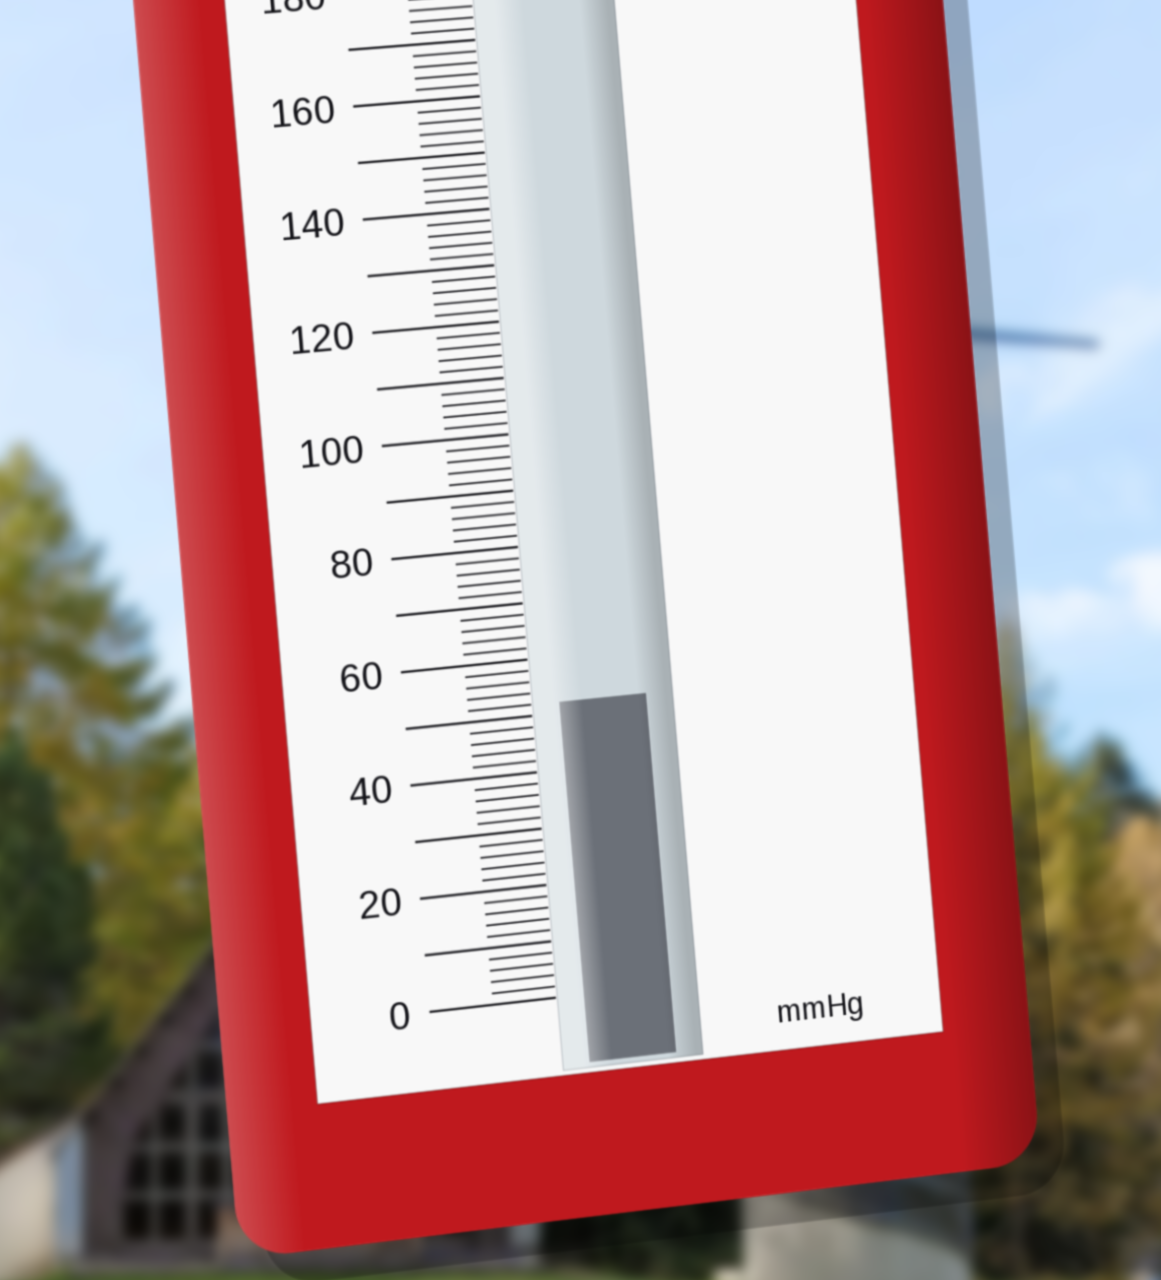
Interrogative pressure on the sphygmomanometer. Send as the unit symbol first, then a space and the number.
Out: mmHg 52
